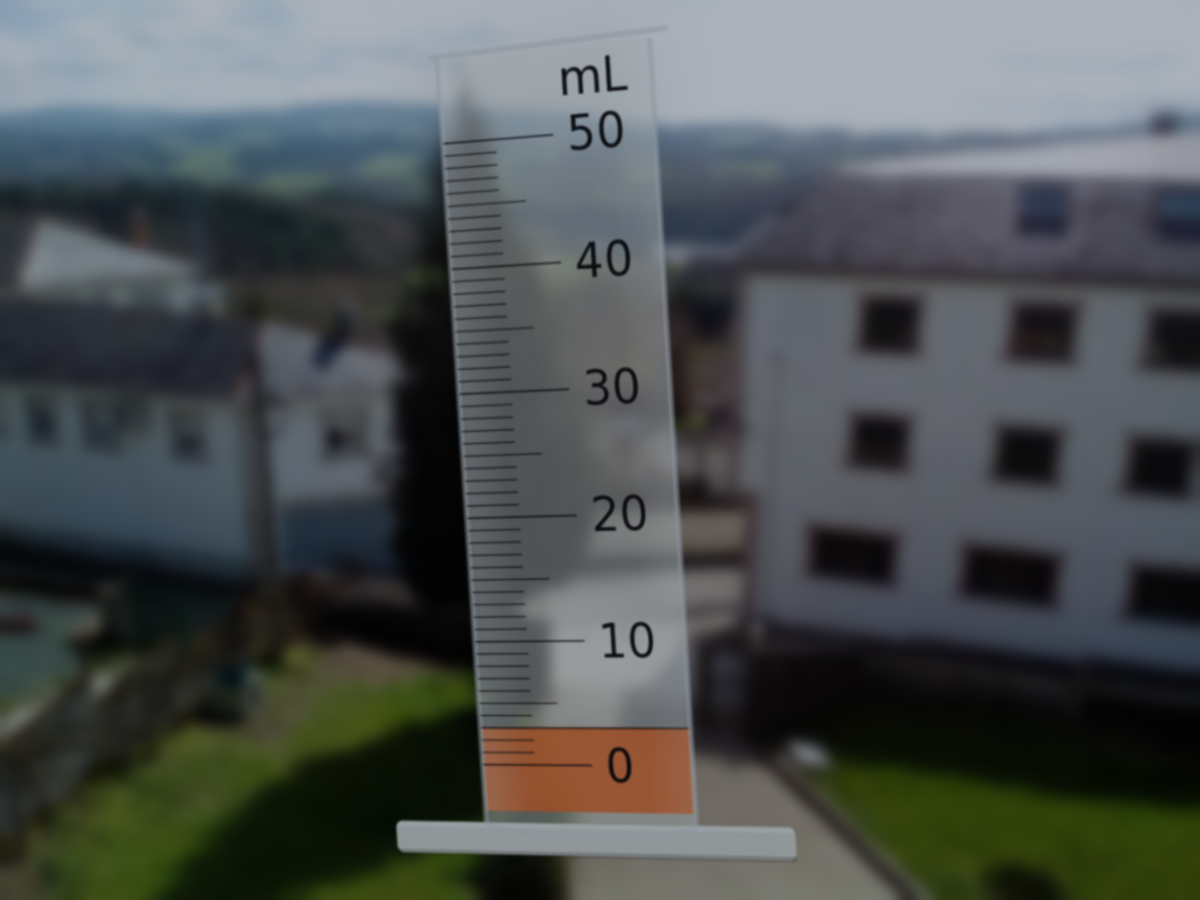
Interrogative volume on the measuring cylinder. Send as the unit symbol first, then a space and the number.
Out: mL 3
